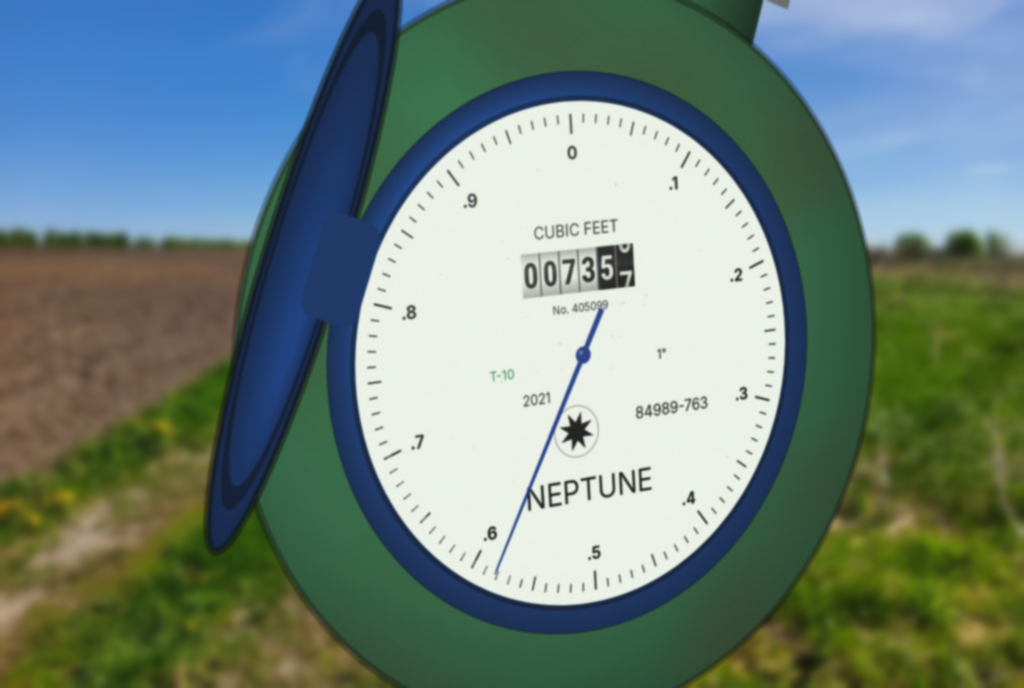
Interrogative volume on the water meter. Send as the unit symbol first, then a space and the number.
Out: ft³ 7356.58
